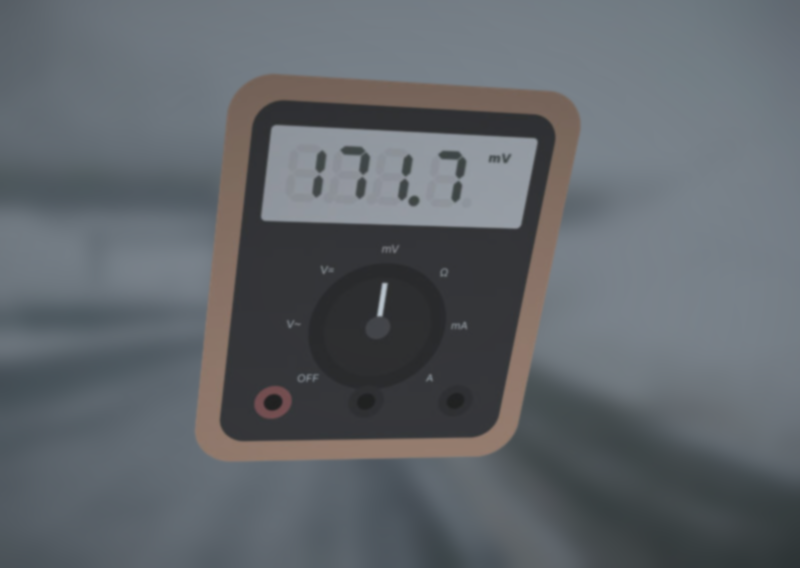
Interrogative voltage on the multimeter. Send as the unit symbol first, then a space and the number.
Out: mV 171.7
